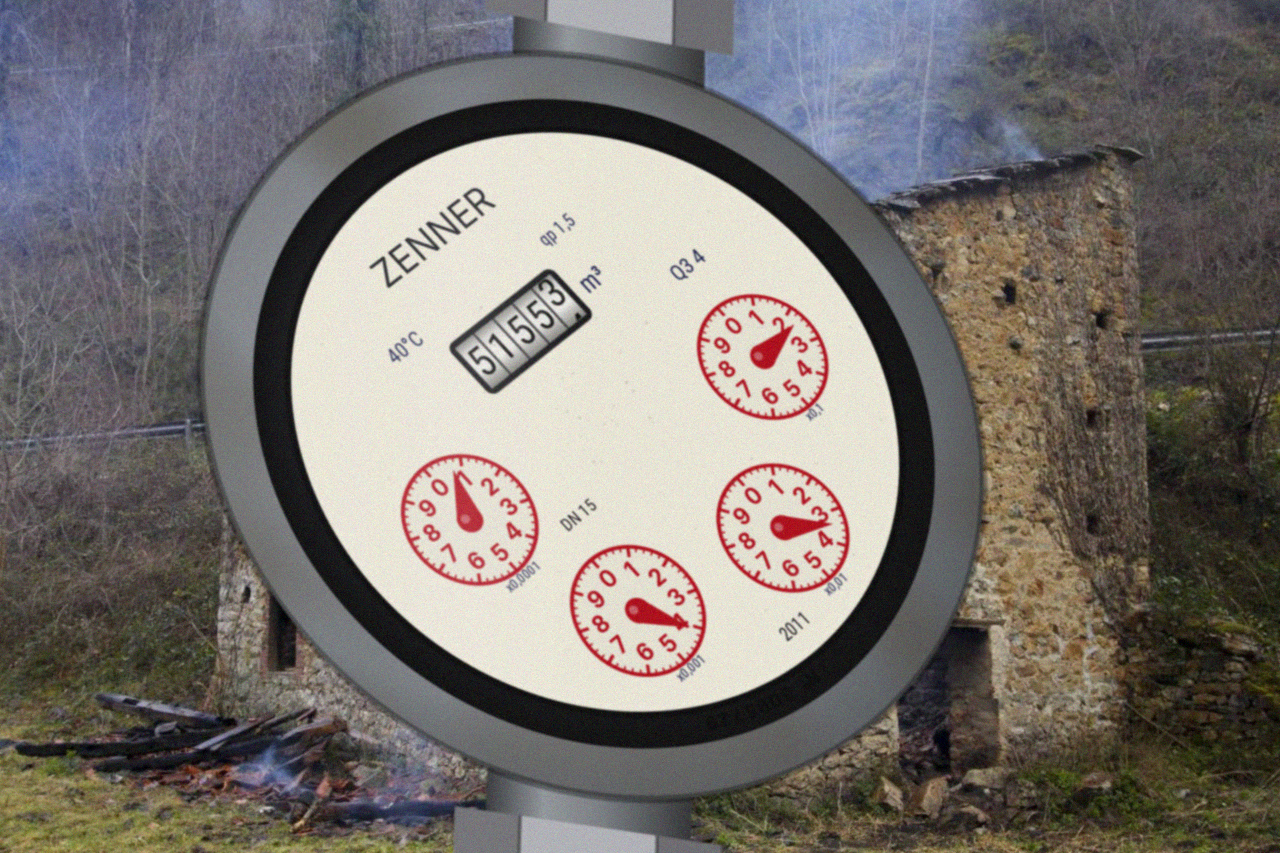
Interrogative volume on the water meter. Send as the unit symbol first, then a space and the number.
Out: m³ 51553.2340
